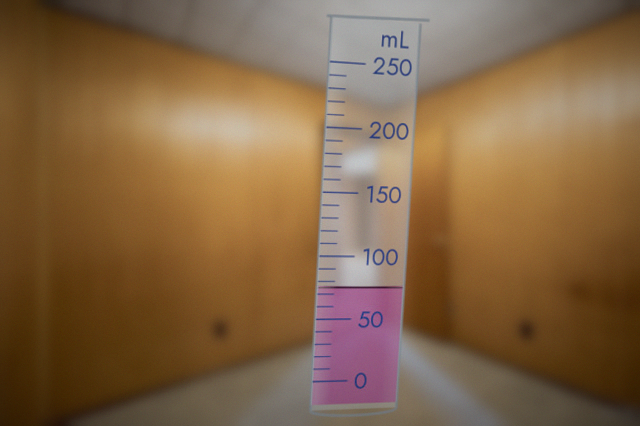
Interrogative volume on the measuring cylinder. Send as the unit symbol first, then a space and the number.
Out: mL 75
